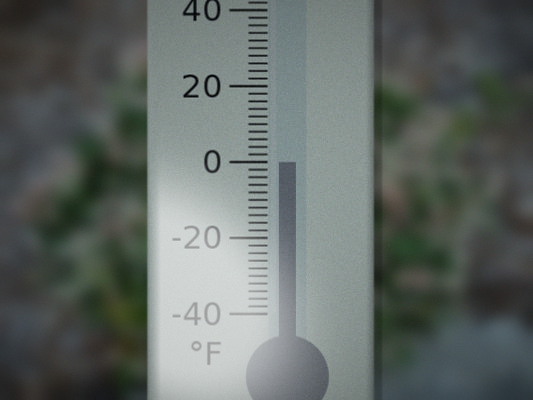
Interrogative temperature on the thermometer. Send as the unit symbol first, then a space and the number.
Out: °F 0
